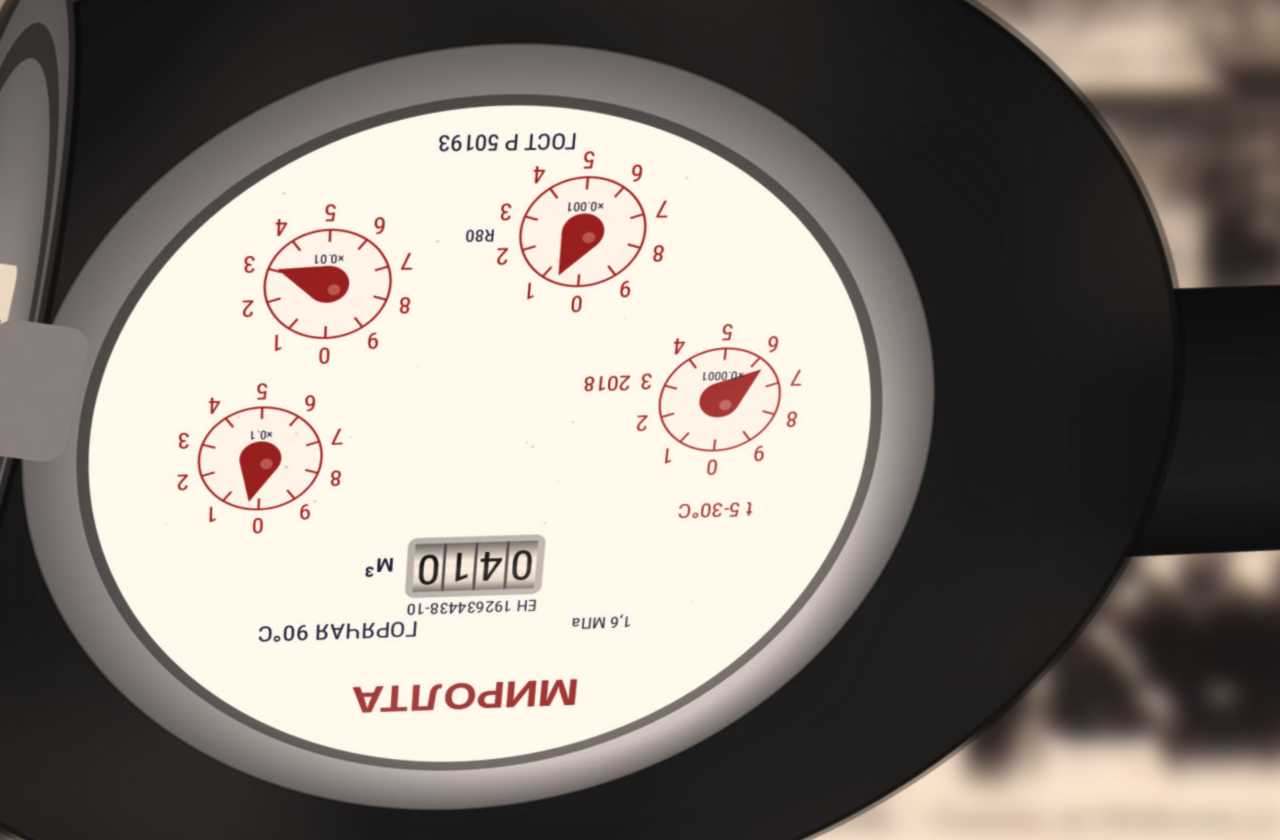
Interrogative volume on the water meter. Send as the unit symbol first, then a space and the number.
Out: m³ 410.0306
